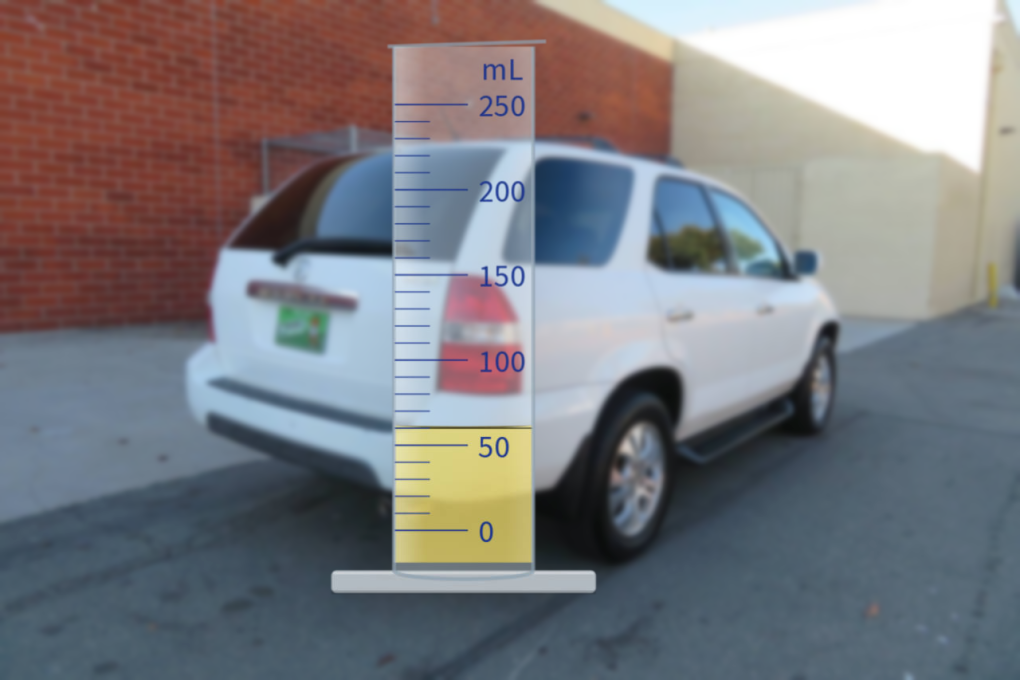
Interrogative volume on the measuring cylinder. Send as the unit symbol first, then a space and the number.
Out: mL 60
